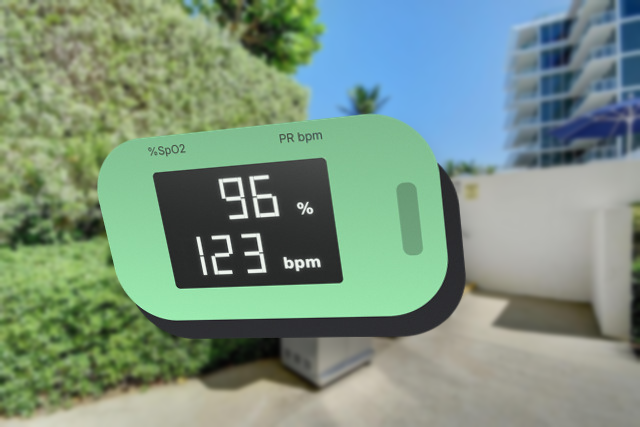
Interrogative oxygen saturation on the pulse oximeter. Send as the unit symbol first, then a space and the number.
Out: % 96
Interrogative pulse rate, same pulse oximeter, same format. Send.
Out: bpm 123
